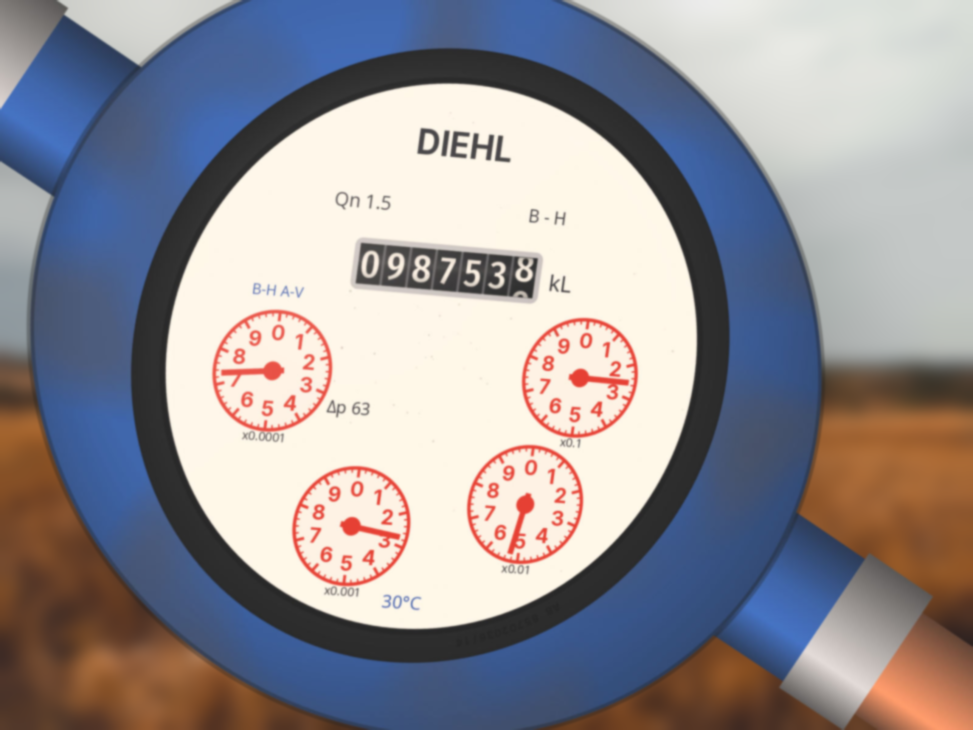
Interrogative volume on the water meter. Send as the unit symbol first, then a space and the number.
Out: kL 987538.2527
